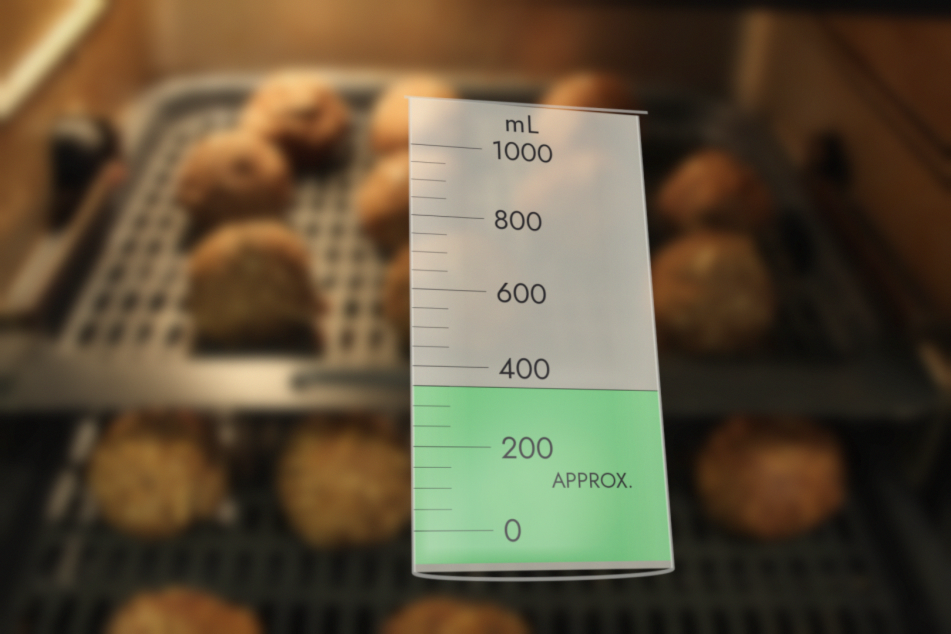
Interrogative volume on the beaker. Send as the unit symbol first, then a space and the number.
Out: mL 350
